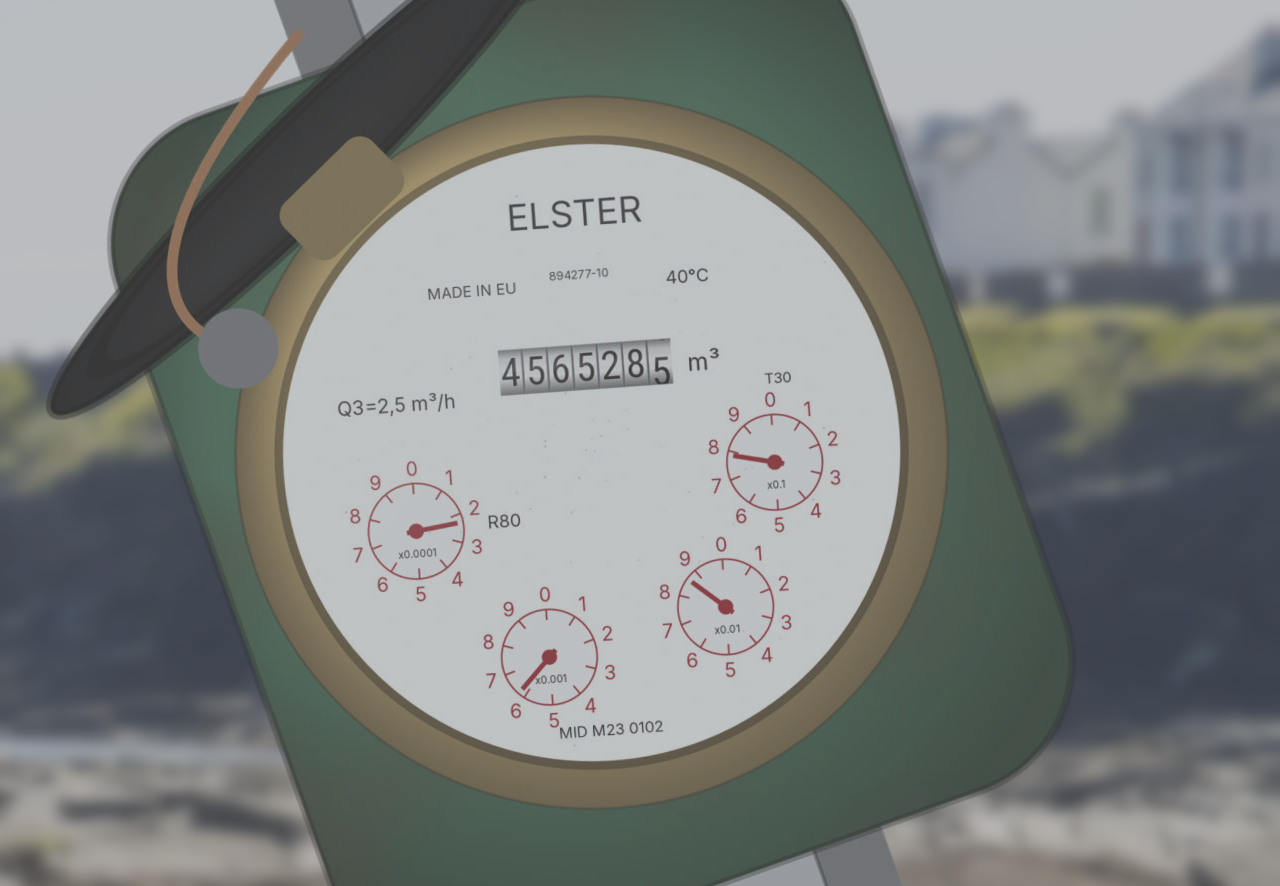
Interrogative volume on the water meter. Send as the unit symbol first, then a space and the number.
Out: m³ 4565284.7862
